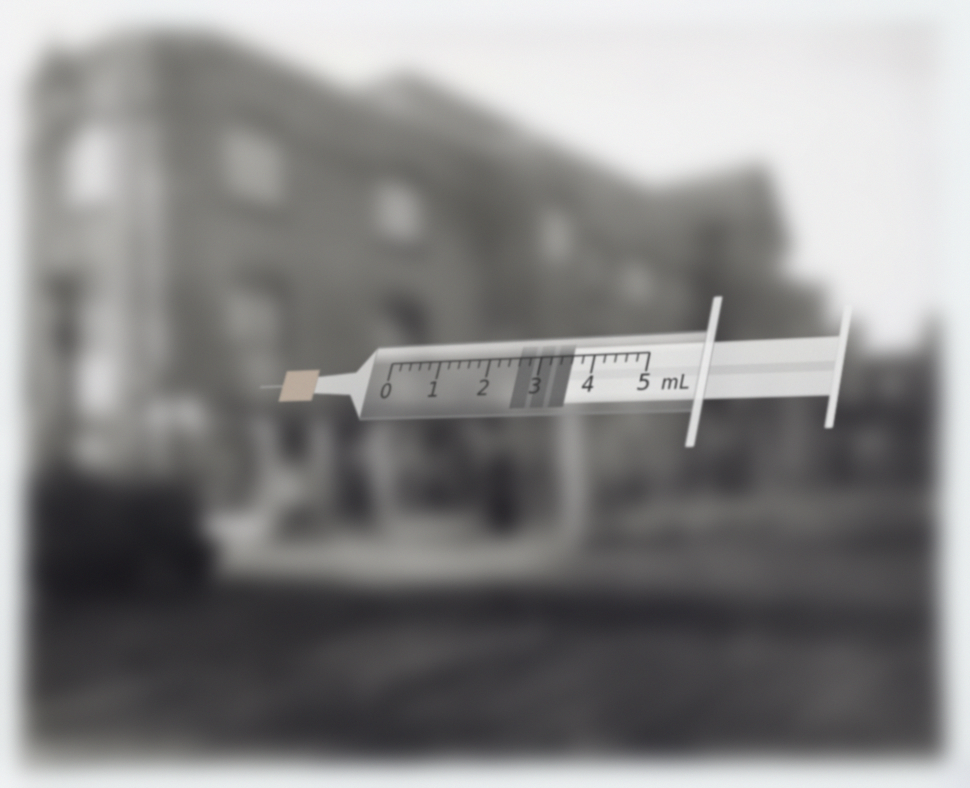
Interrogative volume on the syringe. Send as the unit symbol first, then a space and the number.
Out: mL 2.6
